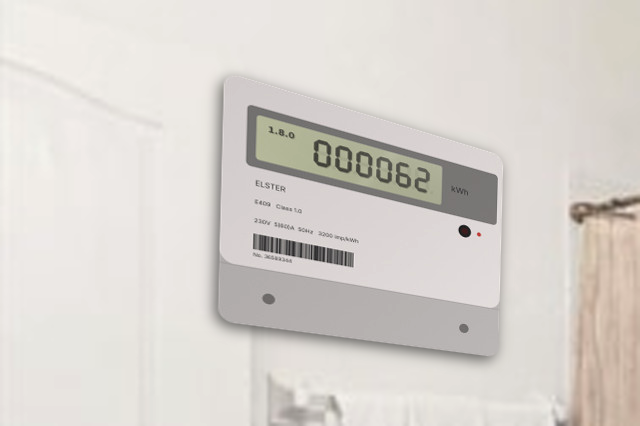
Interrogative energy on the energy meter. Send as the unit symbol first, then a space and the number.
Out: kWh 62
